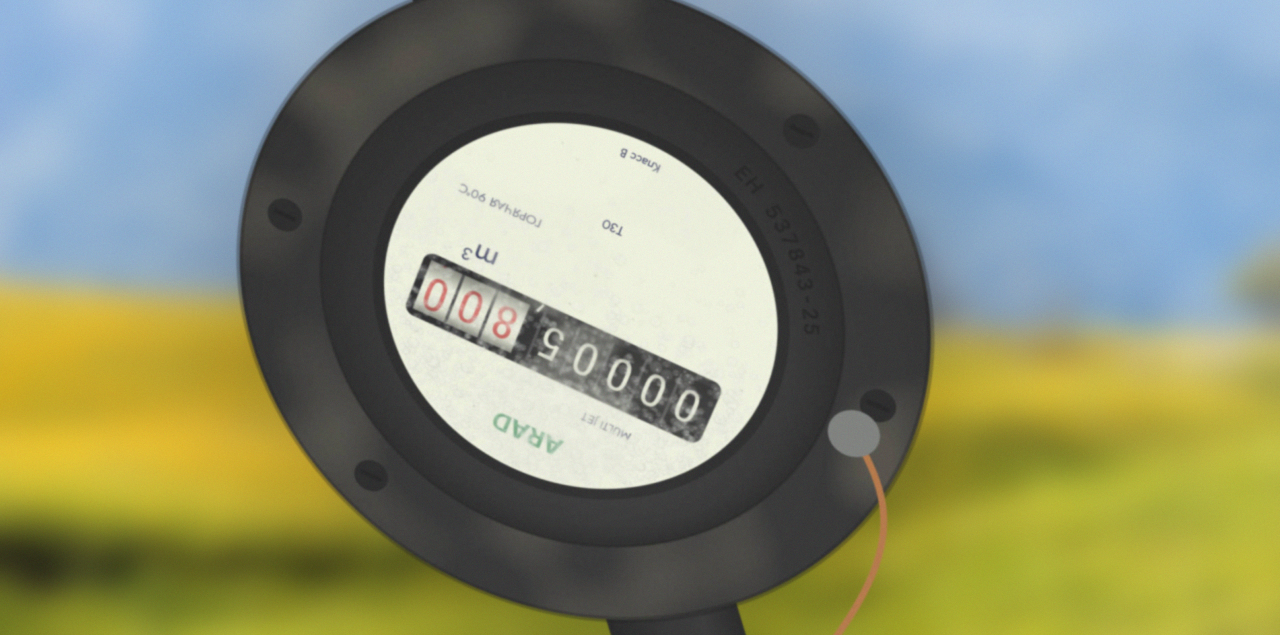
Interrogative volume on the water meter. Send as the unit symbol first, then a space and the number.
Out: m³ 5.800
